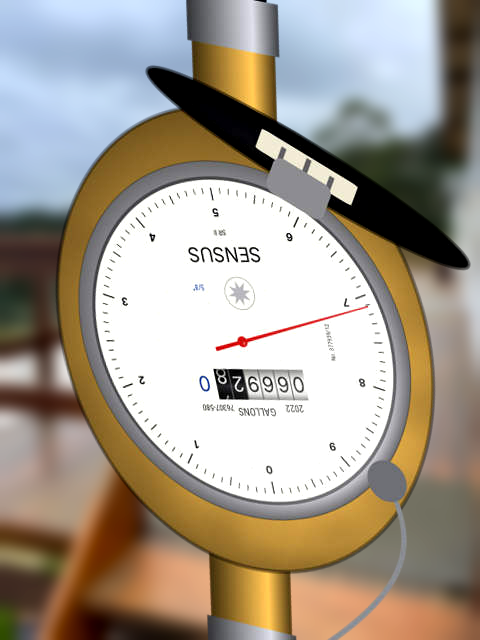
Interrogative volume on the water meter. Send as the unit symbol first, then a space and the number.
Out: gal 669277.1
